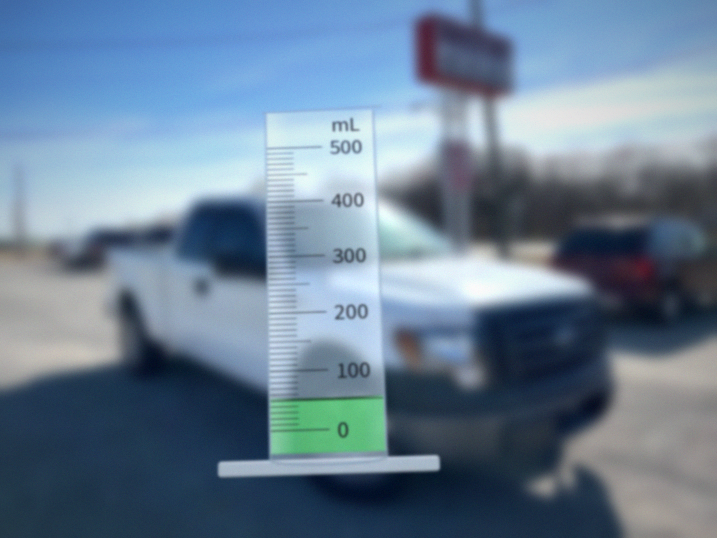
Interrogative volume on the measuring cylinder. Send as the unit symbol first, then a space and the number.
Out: mL 50
